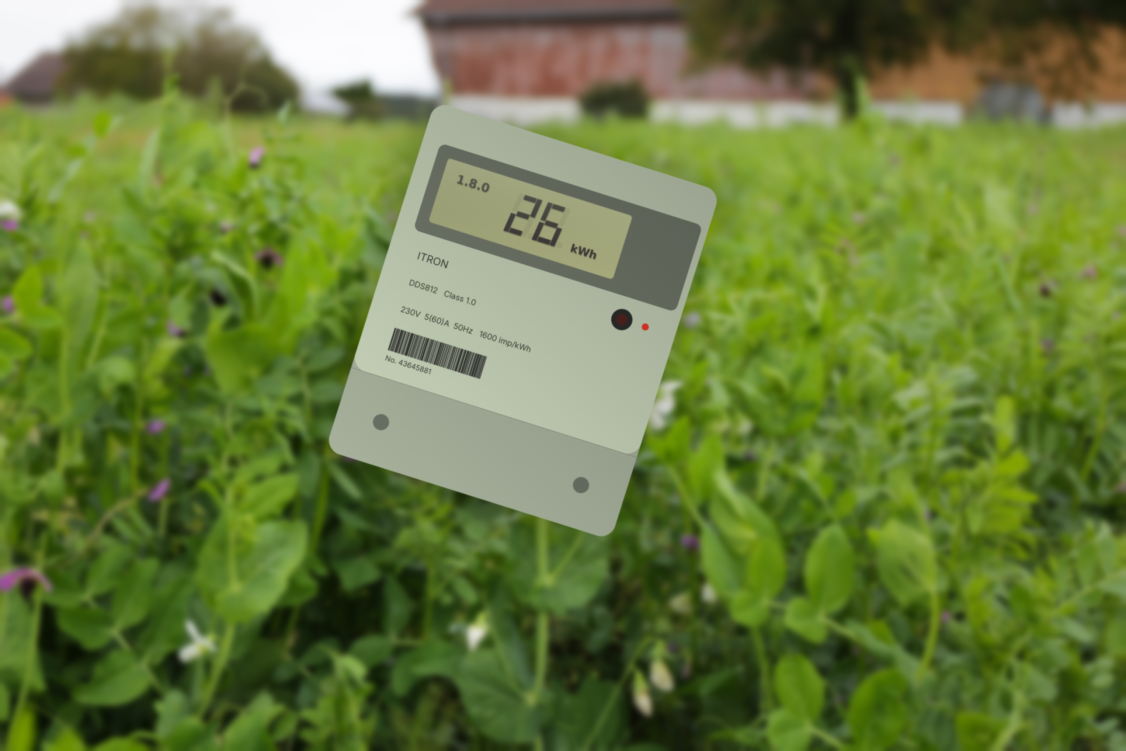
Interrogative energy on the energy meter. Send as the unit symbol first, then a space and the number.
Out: kWh 26
